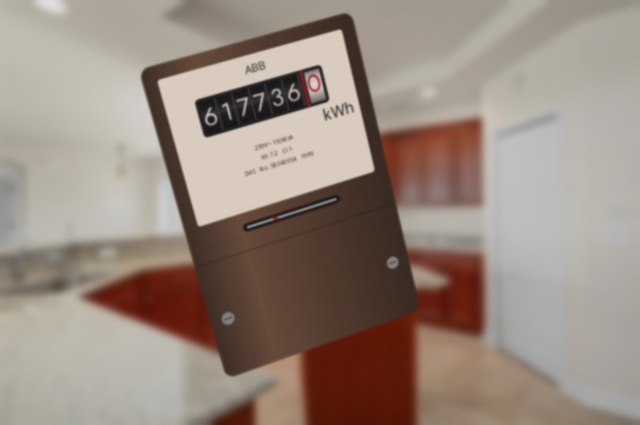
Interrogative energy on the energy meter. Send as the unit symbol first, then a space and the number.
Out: kWh 617736.0
